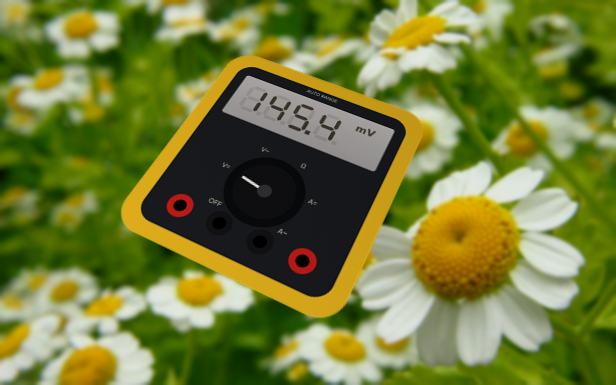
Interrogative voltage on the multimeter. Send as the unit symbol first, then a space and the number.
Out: mV 145.4
